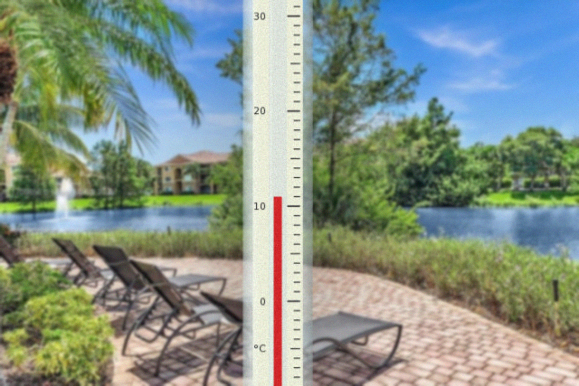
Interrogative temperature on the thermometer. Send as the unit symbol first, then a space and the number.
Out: °C 11
